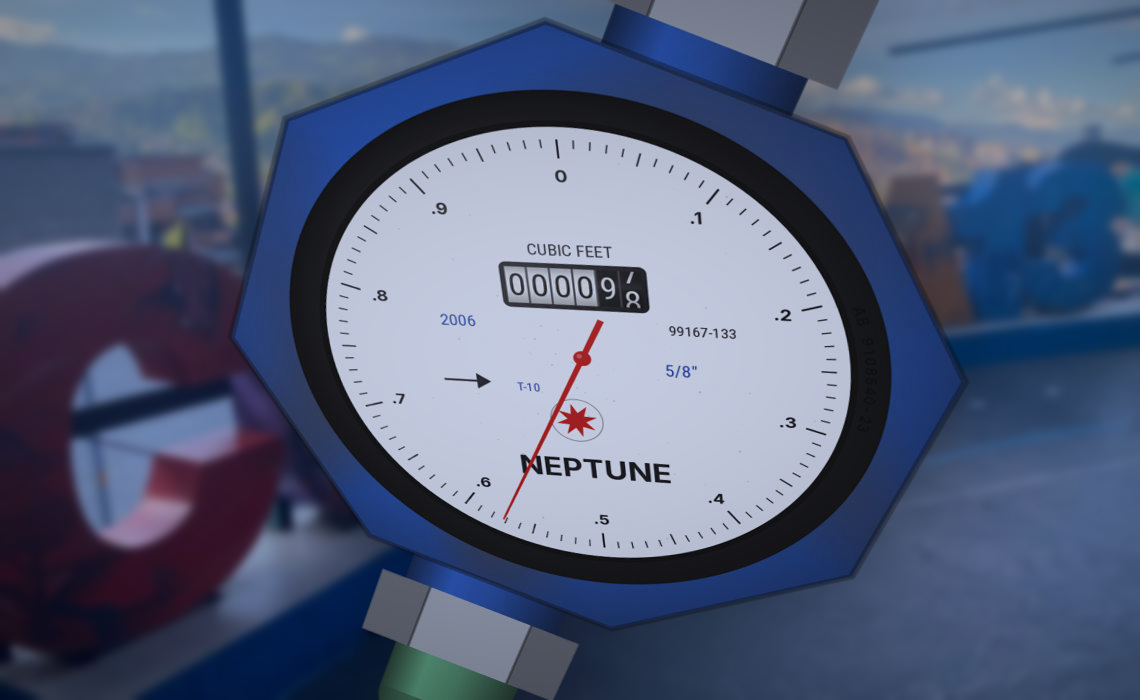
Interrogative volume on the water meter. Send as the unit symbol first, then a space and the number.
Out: ft³ 97.57
